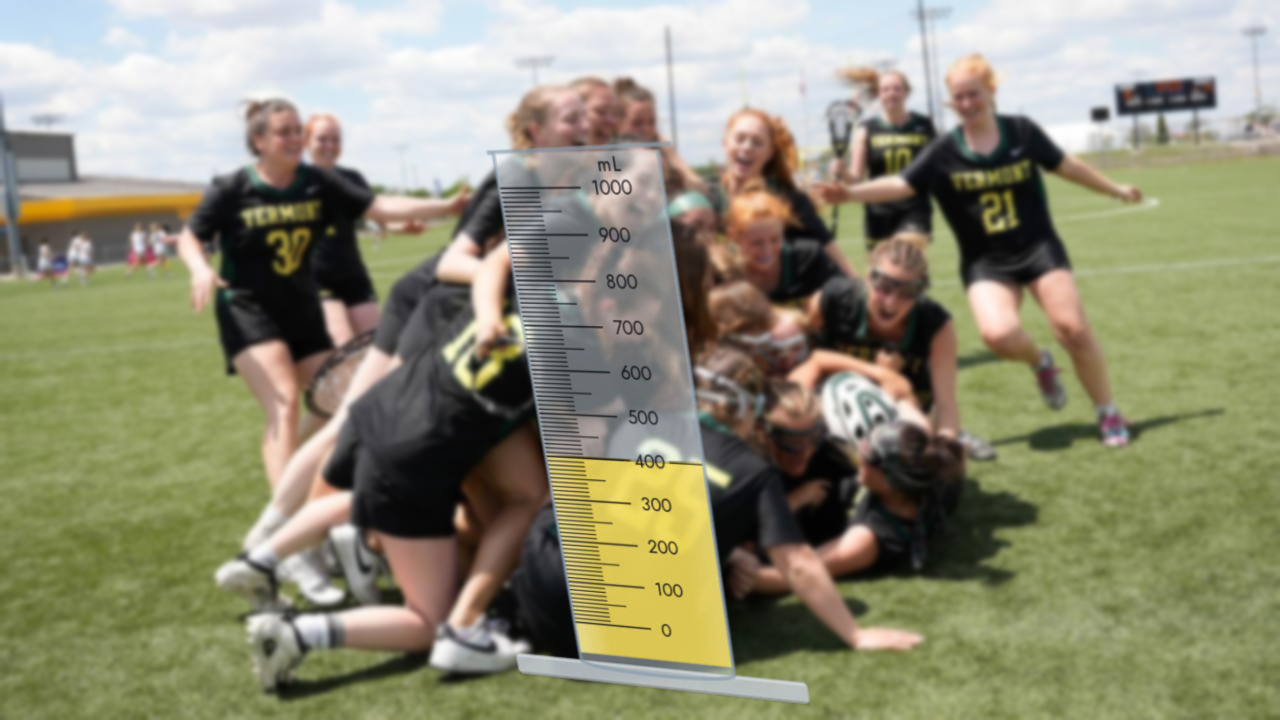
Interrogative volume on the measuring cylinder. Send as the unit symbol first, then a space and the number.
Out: mL 400
